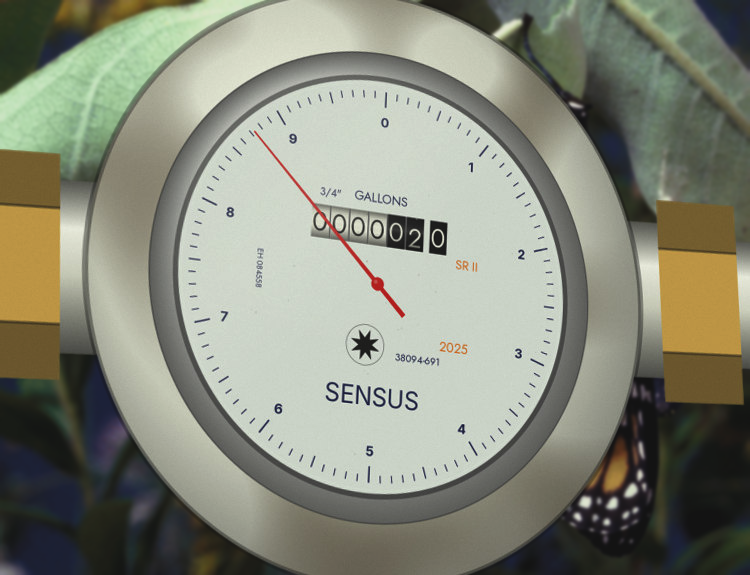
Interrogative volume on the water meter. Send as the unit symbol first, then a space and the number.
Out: gal 18.7
